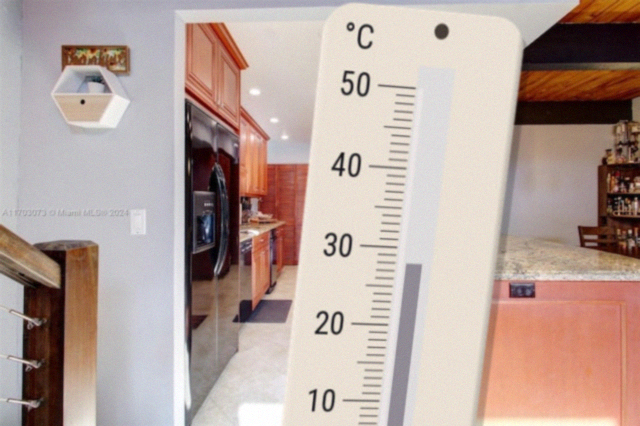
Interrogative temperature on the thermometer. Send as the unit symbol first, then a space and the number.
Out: °C 28
